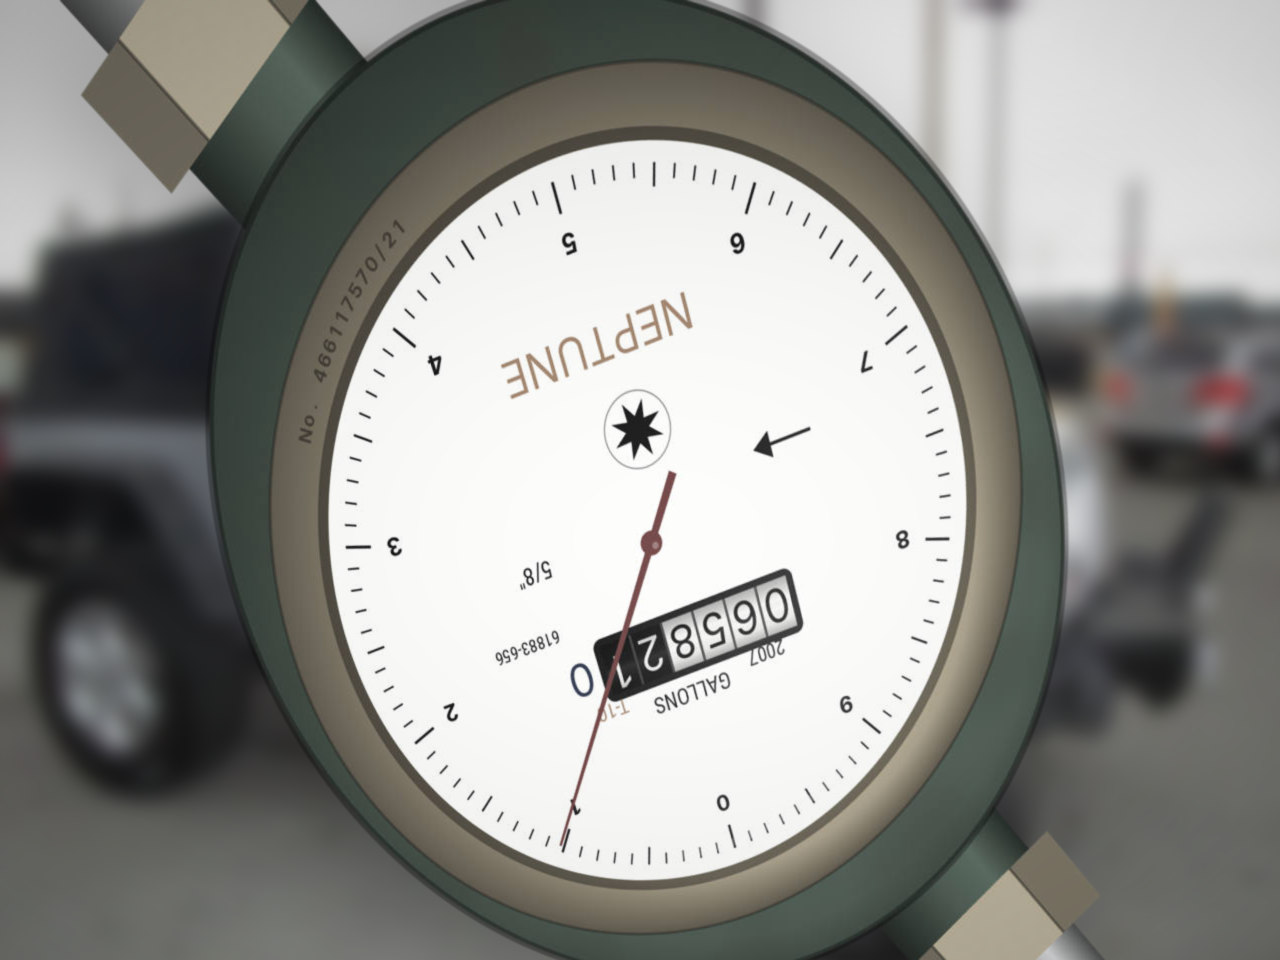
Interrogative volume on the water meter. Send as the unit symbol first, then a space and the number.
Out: gal 658211.0
